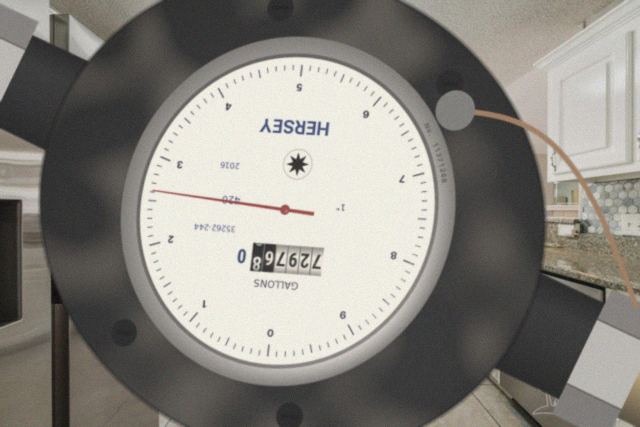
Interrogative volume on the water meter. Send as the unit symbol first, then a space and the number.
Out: gal 7297682.6
